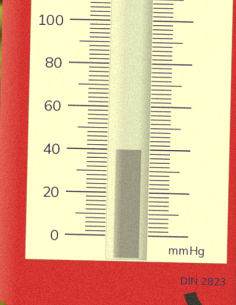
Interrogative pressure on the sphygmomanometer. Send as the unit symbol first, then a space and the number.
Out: mmHg 40
